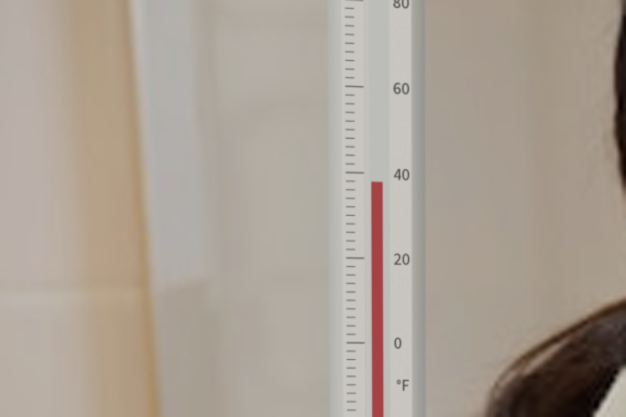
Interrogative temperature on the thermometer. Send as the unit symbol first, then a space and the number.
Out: °F 38
